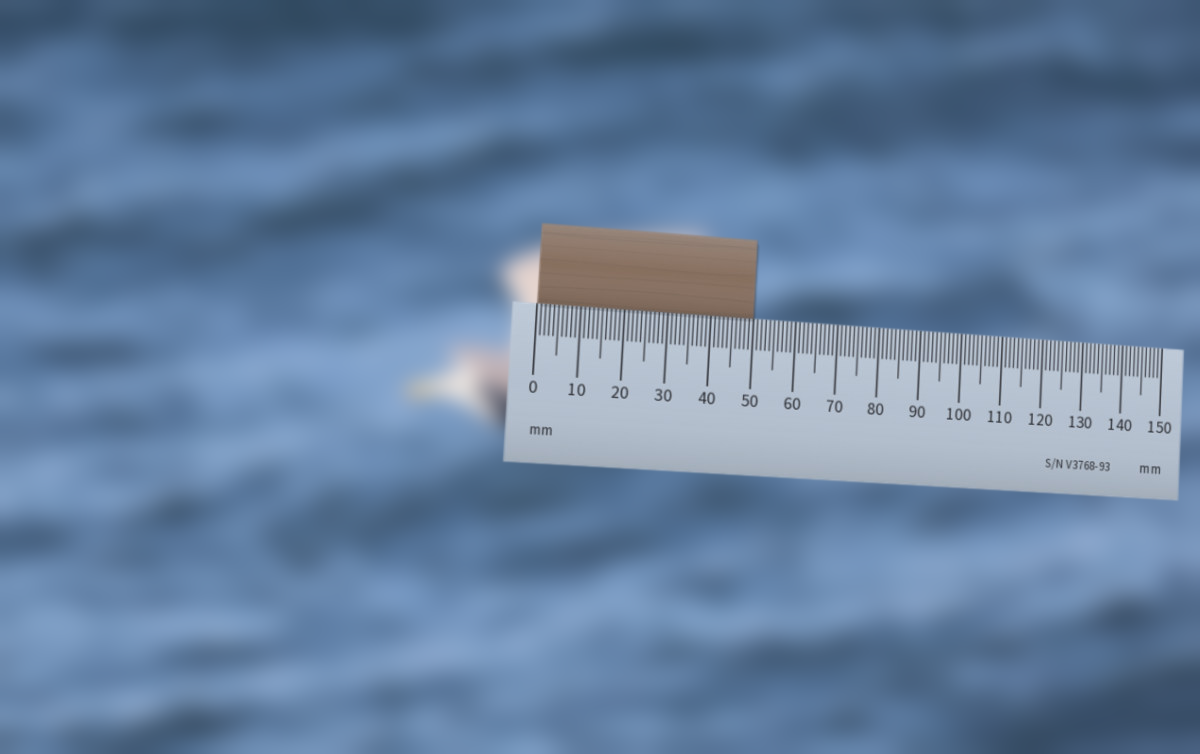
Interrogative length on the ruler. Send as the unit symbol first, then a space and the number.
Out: mm 50
